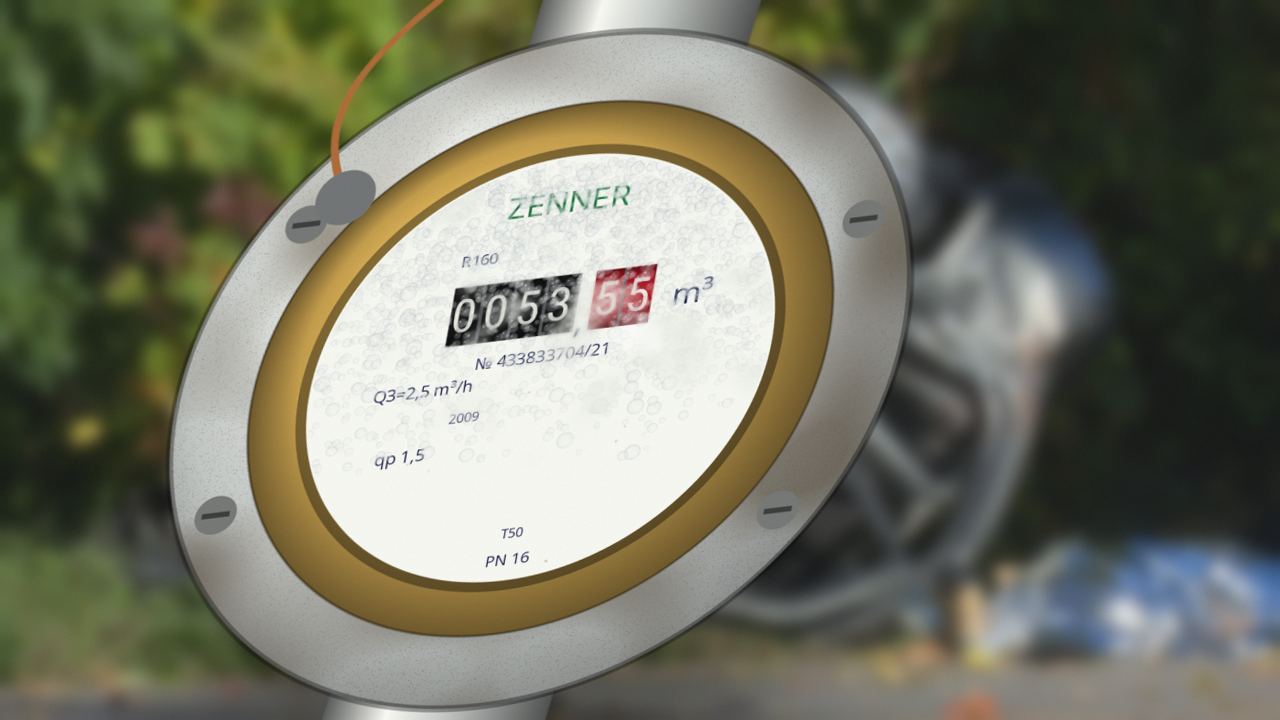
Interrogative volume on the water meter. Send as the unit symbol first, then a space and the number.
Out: m³ 53.55
